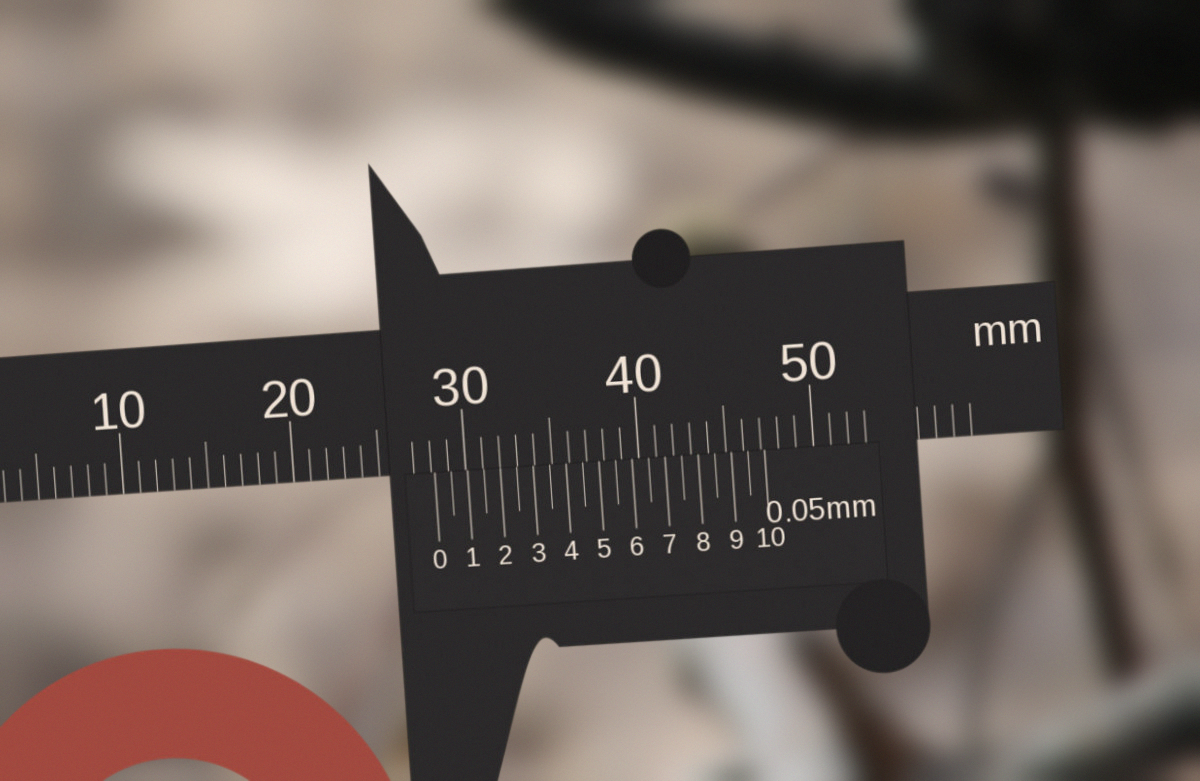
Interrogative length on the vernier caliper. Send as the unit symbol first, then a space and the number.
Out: mm 28.2
